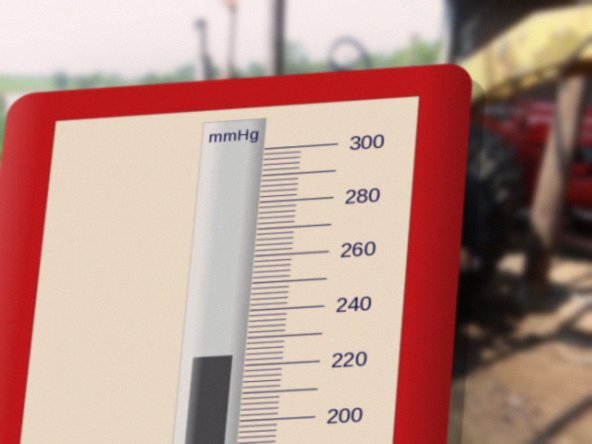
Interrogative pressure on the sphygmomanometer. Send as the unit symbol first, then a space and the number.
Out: mmHg 224
